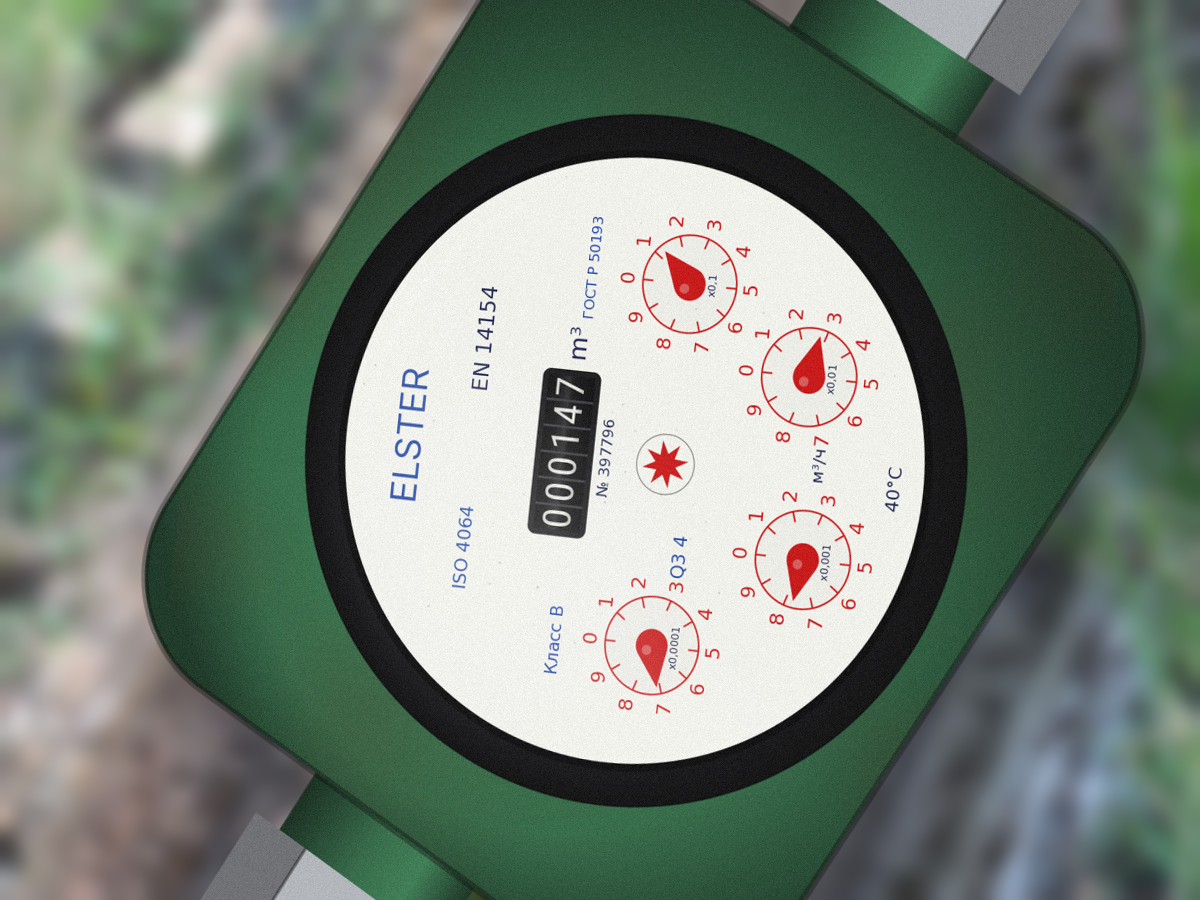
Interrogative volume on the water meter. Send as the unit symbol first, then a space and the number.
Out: m³ 147.1277
